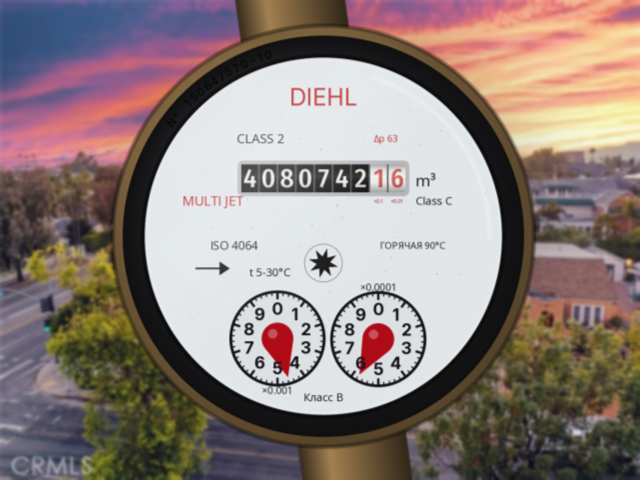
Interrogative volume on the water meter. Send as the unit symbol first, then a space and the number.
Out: m³ 4080742.1645
